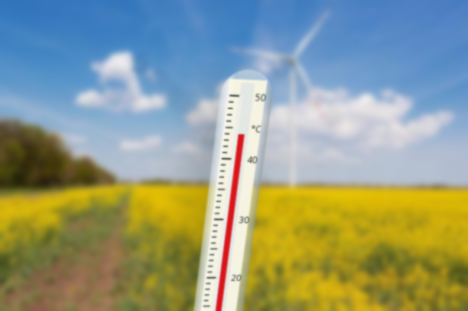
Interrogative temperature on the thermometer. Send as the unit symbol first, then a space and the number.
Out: °C 44
